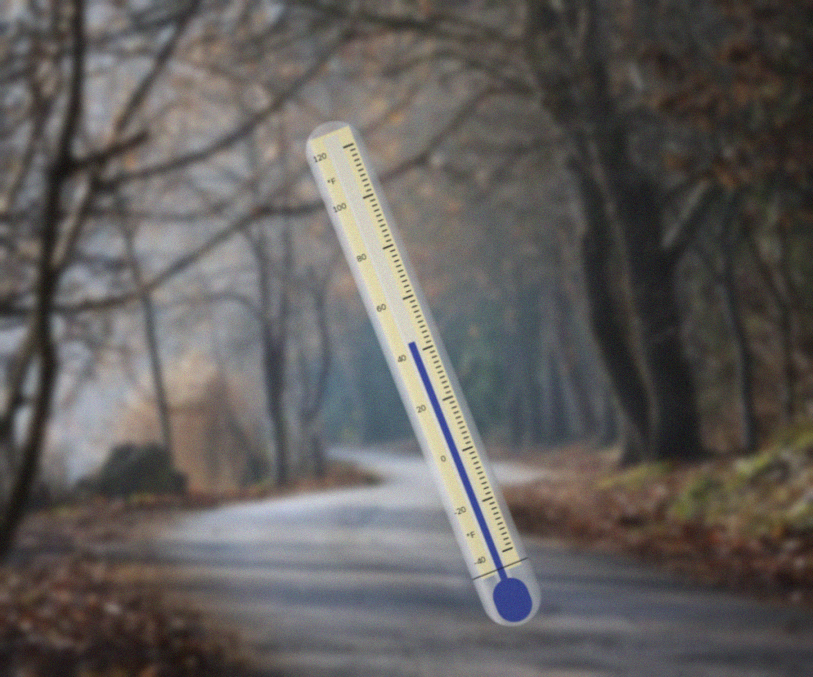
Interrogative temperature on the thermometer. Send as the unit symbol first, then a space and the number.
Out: °F 44
